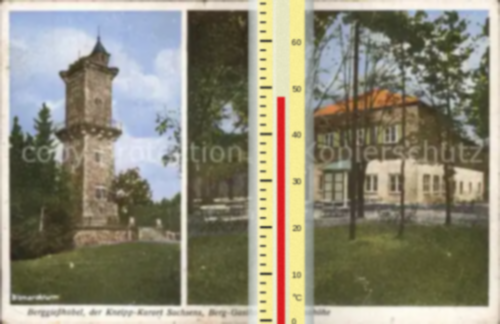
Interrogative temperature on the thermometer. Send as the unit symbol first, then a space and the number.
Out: °C 48
